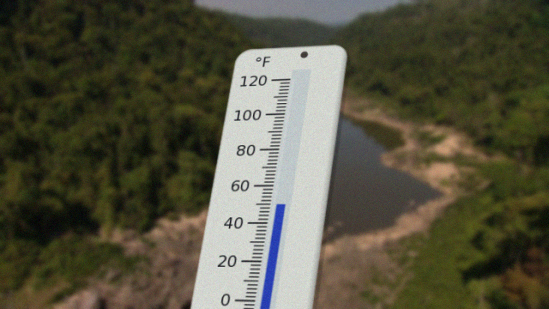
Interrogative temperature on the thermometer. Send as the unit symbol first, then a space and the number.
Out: °F 50
